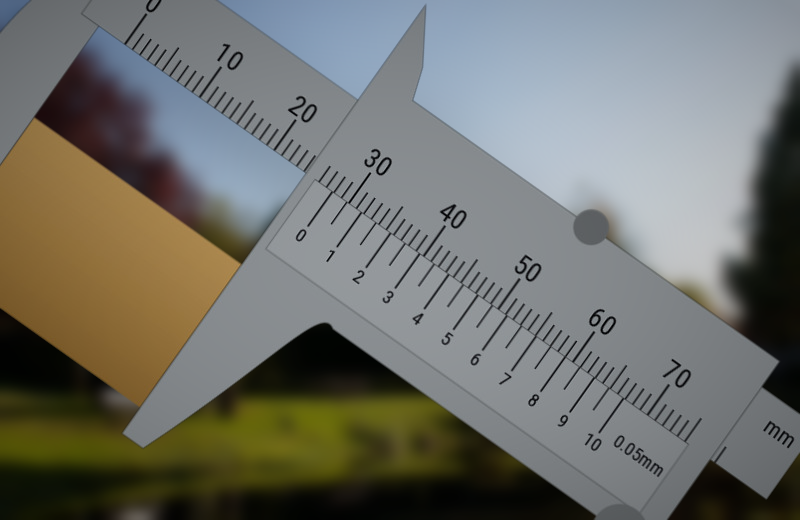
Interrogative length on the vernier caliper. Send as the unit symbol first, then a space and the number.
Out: mm 27.8
